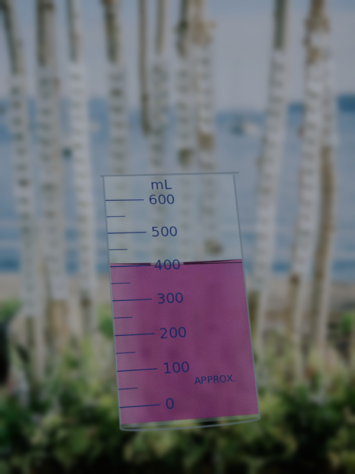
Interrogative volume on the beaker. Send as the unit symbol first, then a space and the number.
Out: mL 400
